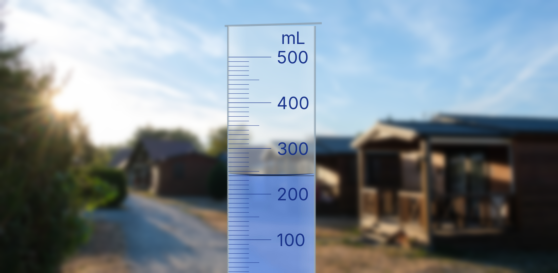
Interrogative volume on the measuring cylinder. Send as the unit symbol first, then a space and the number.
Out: mL 240
